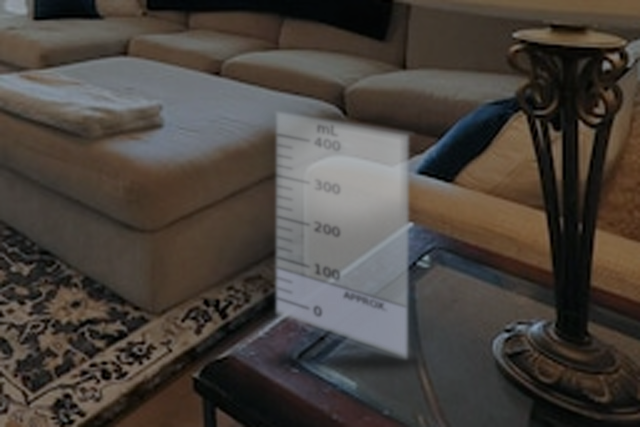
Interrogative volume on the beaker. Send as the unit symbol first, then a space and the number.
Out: mL 75
